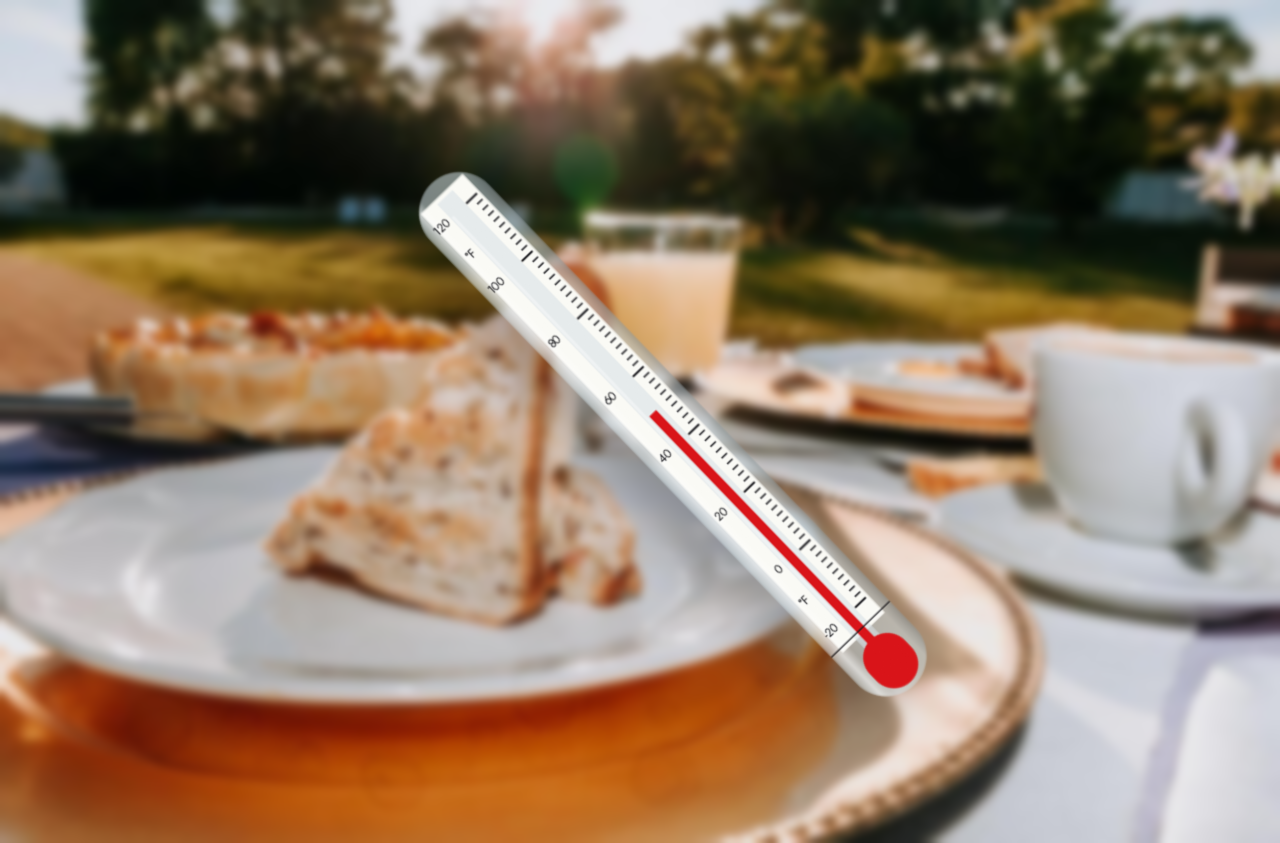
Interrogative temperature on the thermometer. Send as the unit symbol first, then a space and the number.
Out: °F 50
